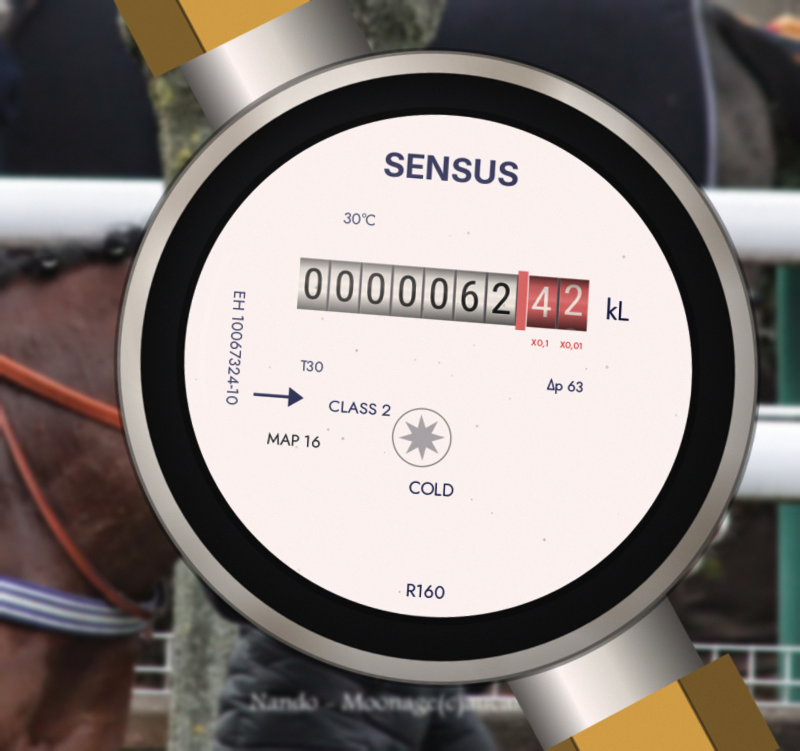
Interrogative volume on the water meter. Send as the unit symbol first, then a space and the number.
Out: kL 62.42
